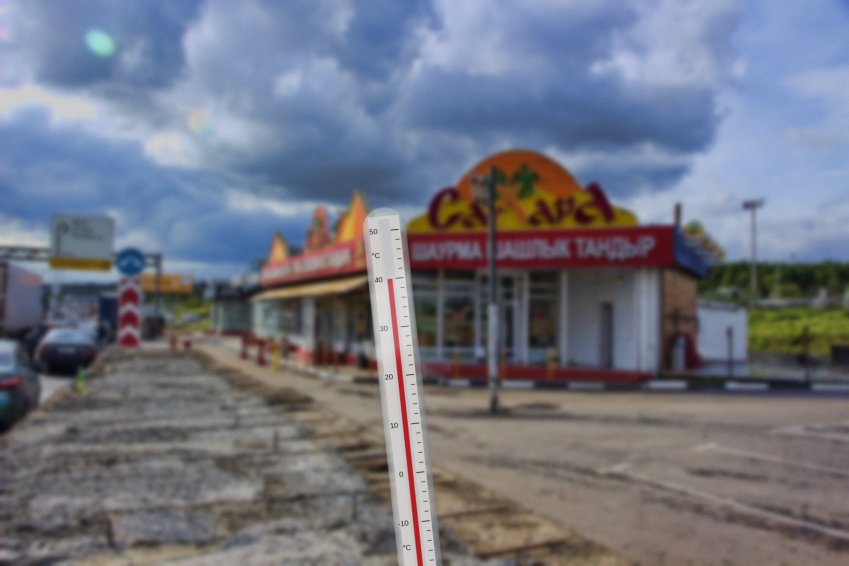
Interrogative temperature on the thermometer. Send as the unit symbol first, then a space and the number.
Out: °C 40
